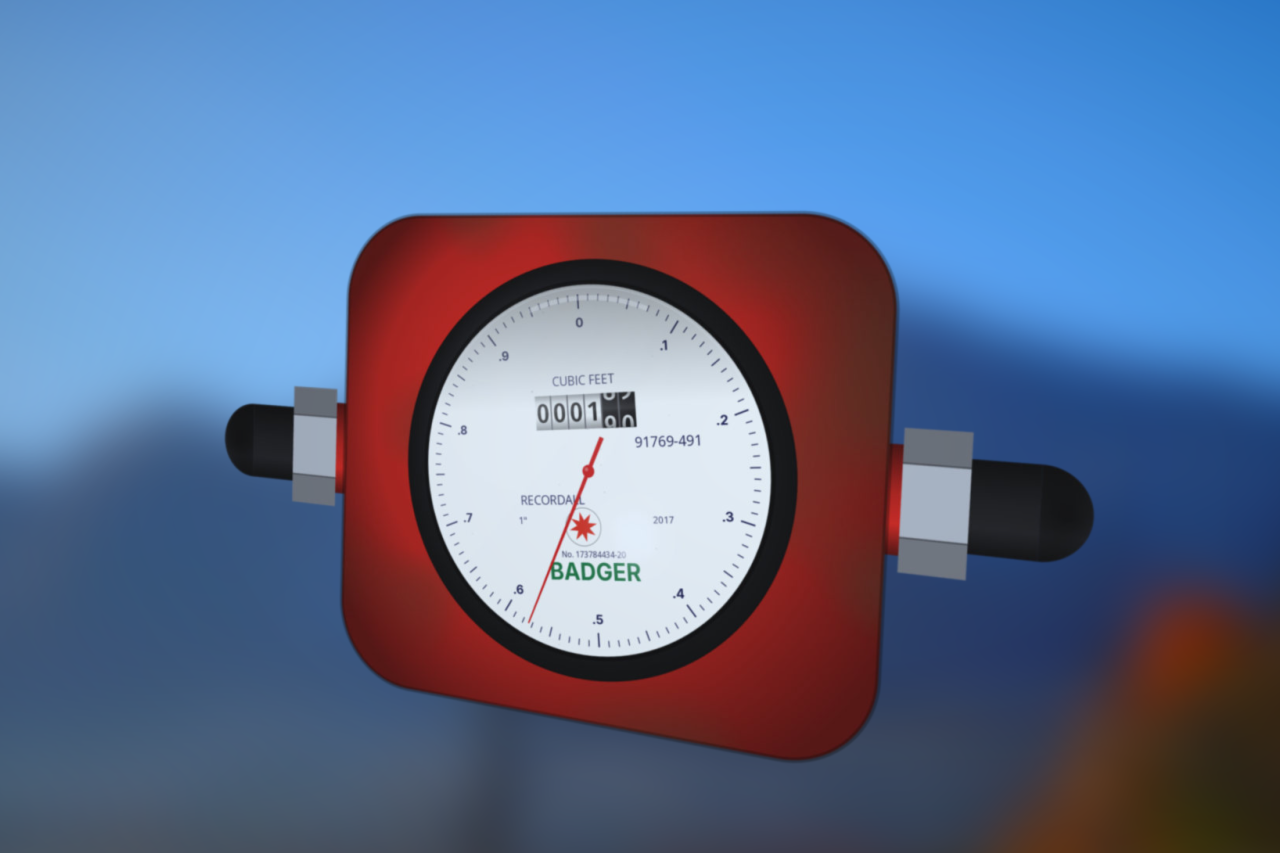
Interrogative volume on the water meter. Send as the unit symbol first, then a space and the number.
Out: ft³ 189.57
